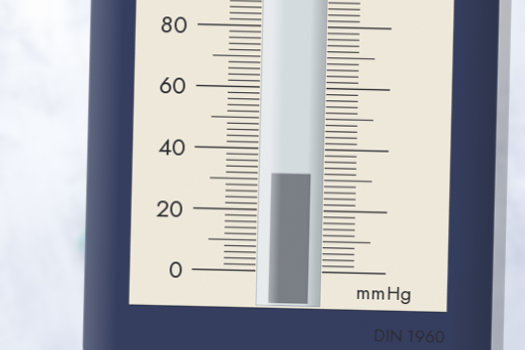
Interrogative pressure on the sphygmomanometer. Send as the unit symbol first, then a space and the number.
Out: mmHg 32
